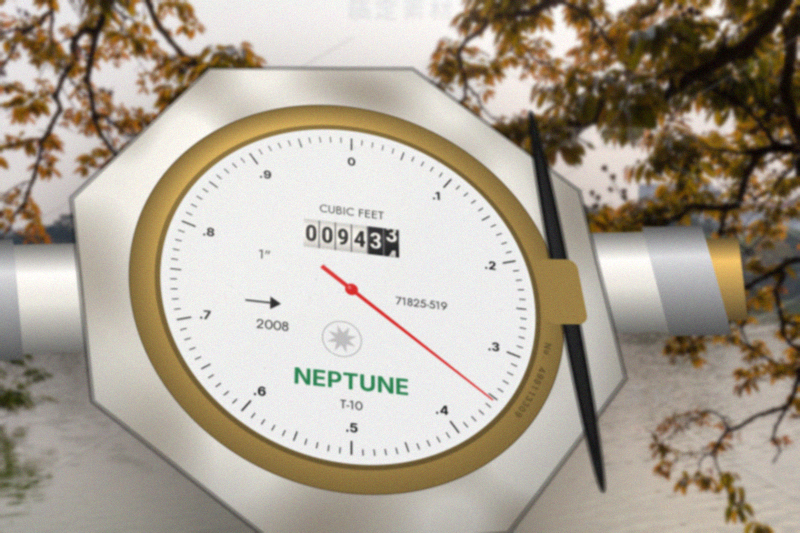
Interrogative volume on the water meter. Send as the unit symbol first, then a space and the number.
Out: ft³ 9433.35
